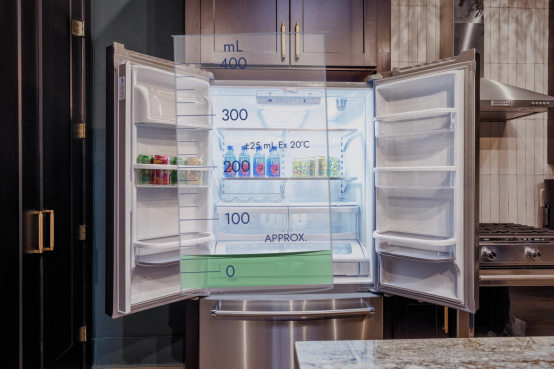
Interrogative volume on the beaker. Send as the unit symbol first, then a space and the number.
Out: mL 25
